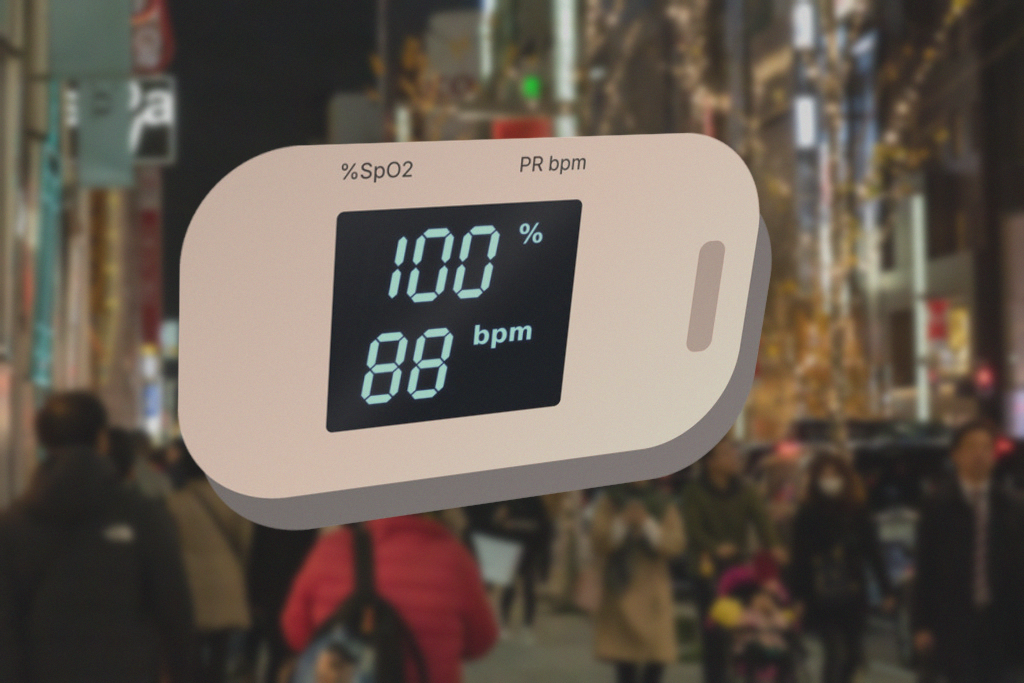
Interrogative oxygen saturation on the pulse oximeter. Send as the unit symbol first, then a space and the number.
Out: % 100
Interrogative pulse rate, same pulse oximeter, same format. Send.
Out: bpm 88
